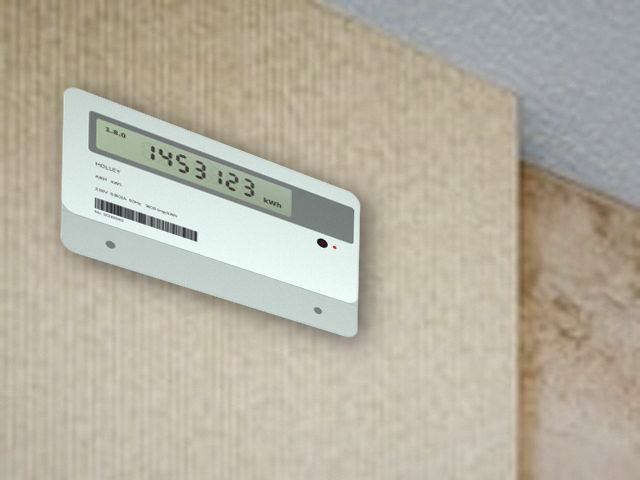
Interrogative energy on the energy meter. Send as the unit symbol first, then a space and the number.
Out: kWh 1453123
